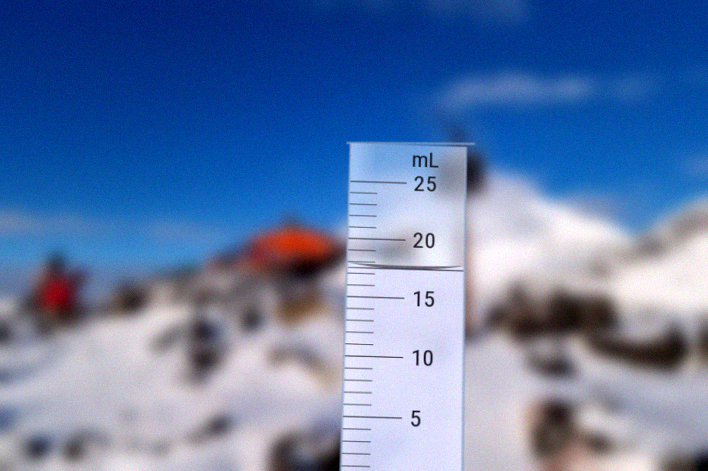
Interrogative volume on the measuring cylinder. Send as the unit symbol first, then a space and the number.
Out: mL 17.5
